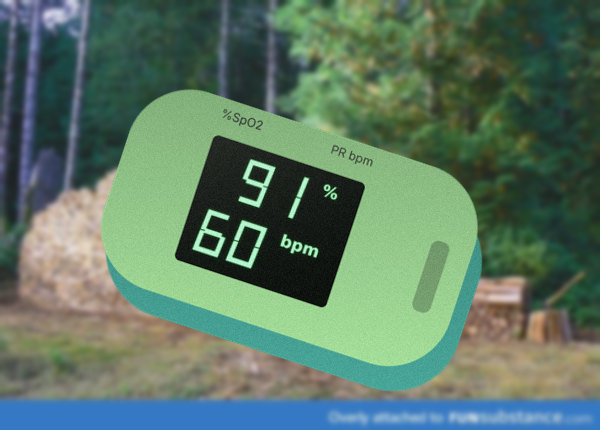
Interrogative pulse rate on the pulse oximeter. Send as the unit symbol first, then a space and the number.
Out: bpm 60
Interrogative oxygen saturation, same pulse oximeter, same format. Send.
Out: % 91
